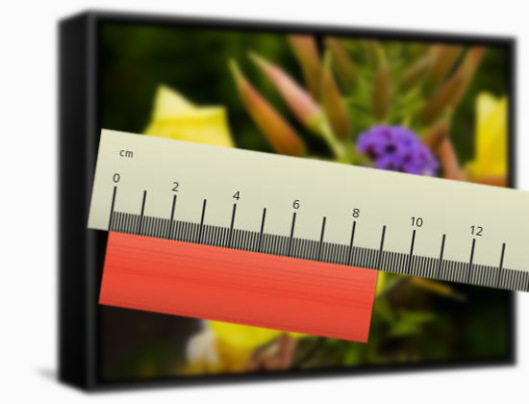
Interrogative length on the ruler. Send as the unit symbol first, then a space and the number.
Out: cm 9
